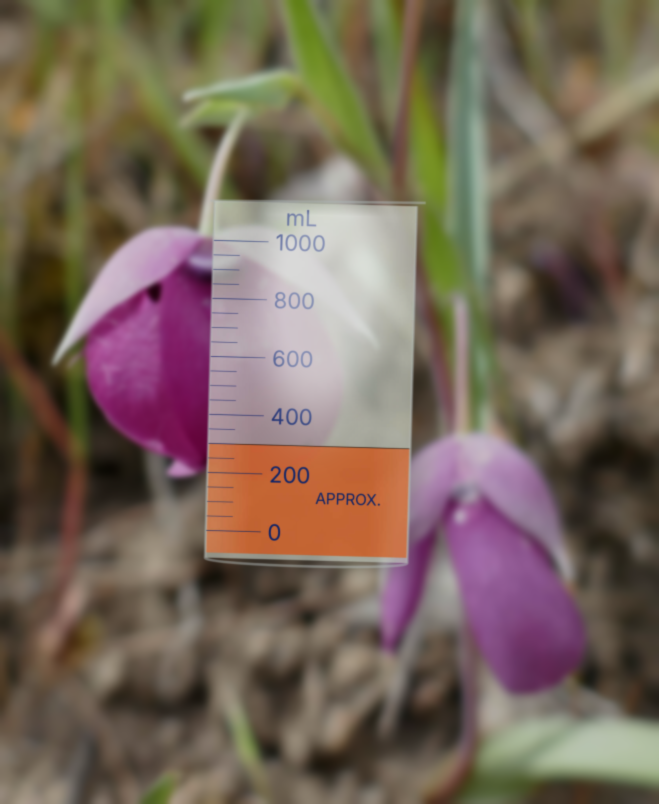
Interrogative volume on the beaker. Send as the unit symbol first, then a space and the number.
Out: mL 300
